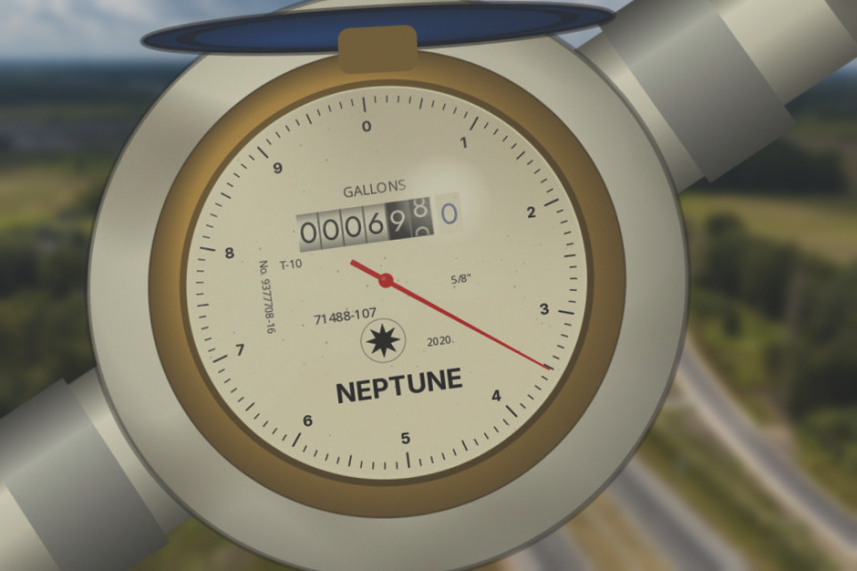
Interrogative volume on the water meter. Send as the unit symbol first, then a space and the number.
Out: gal 6983.5
